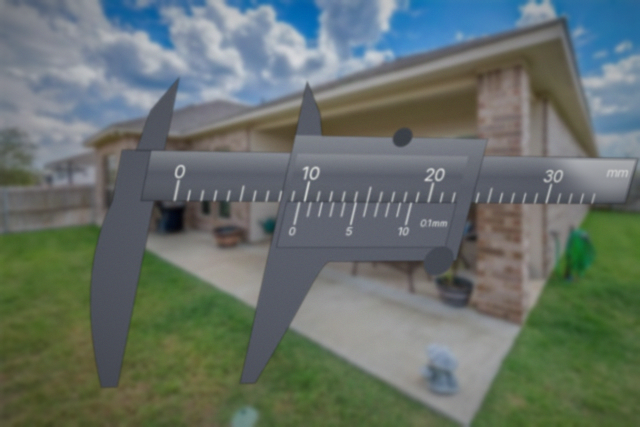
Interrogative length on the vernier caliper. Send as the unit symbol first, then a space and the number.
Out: mm 9.6
